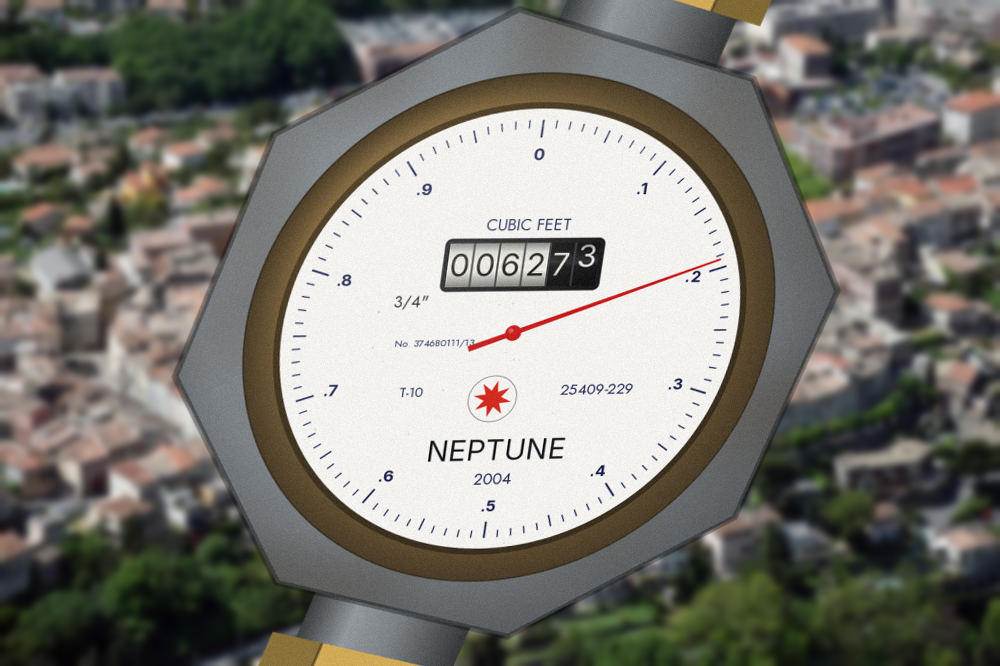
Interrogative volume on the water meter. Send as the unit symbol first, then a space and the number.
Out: ft³ 6273.19
